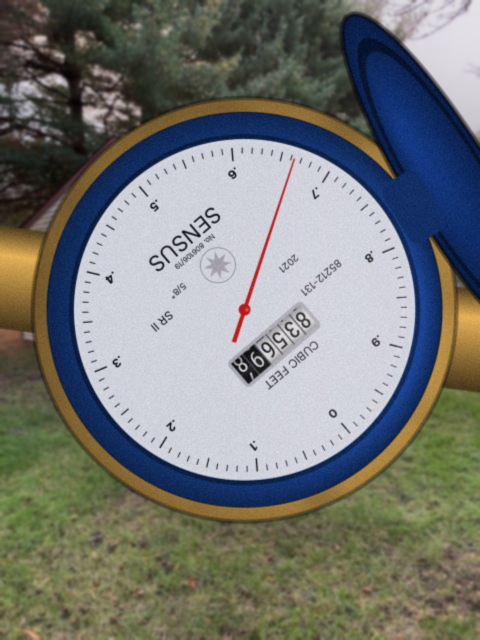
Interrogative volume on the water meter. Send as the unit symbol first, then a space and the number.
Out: ft³ 835697.66
